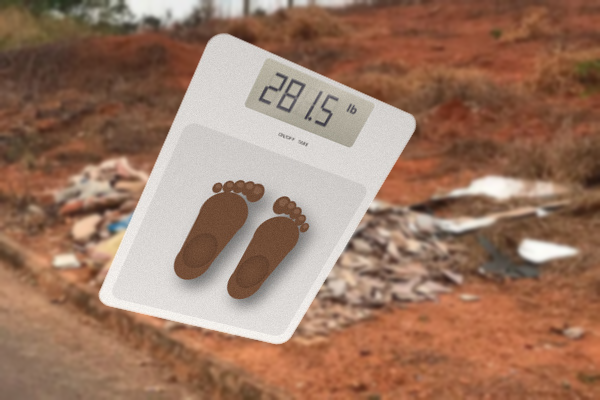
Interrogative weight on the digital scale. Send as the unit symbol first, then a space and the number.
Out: lb 281.5
